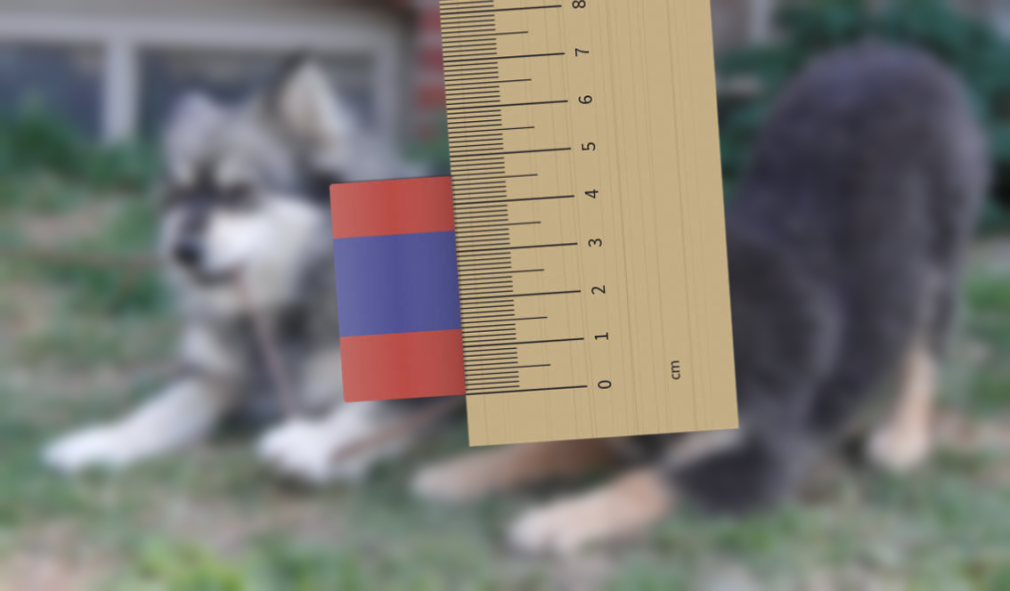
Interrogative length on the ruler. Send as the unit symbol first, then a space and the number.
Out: cm 4.6
